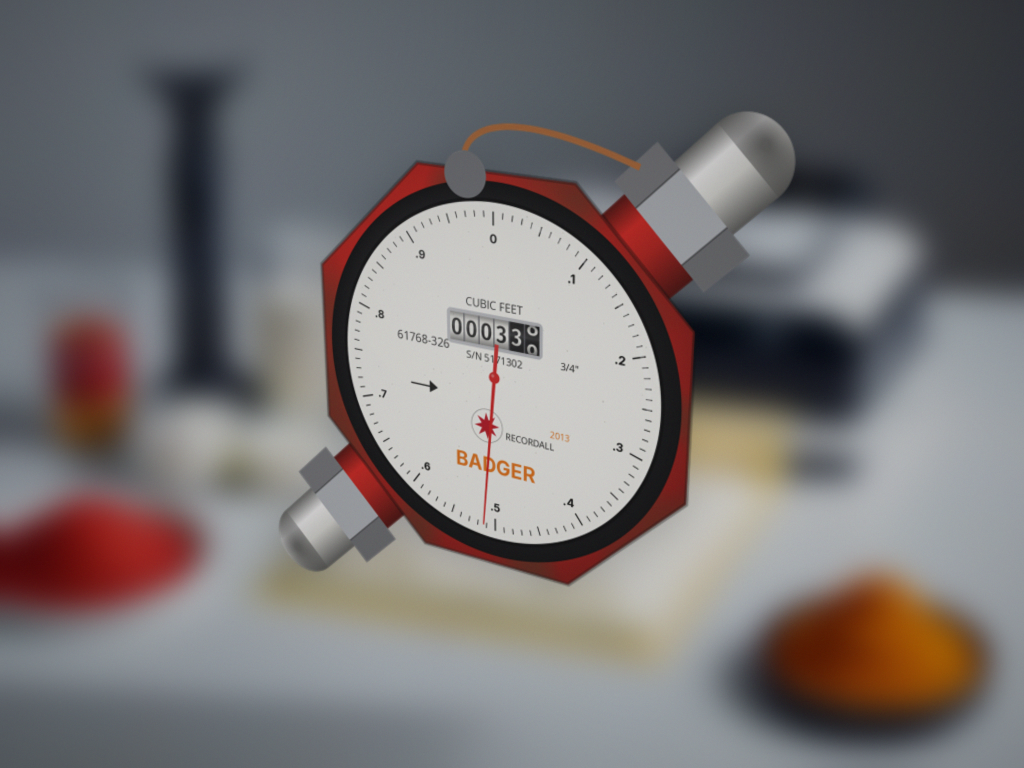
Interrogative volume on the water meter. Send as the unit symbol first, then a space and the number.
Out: ft³ 338.51
